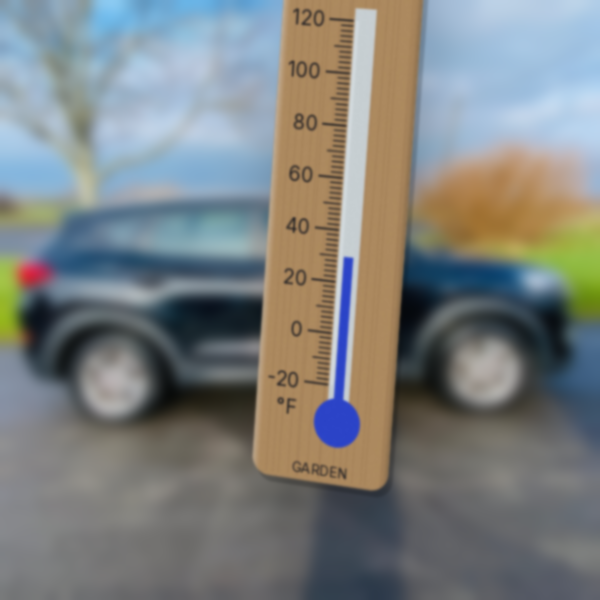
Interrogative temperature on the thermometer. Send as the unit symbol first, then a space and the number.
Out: °F 30
